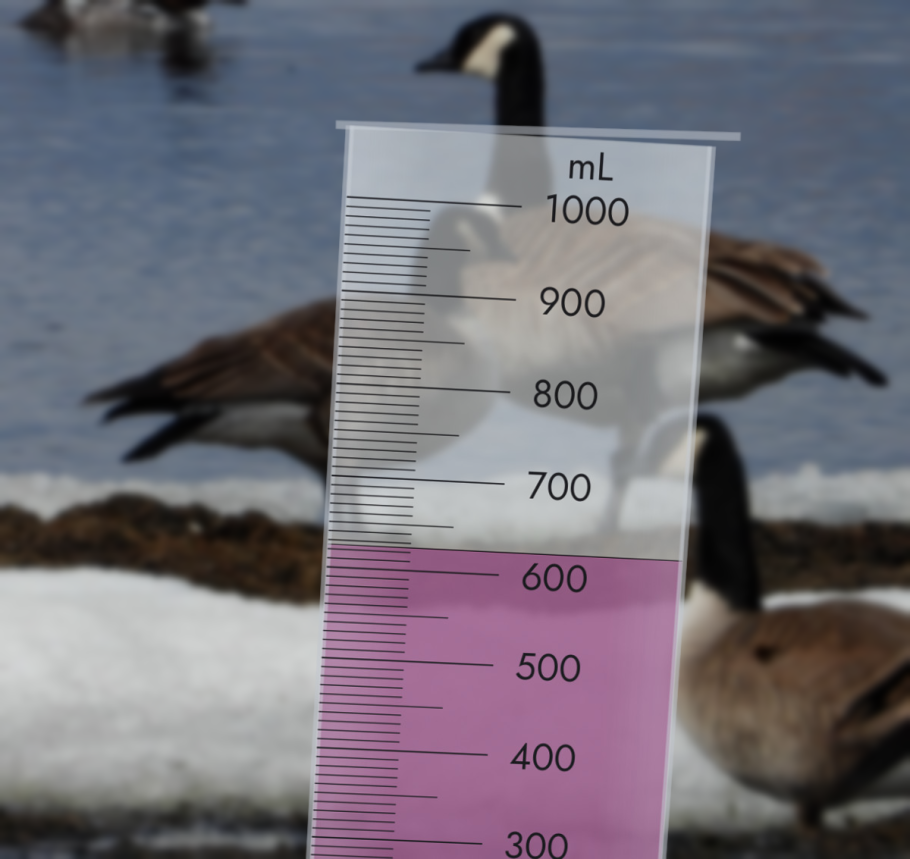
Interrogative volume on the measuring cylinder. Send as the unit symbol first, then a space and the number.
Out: mL 625
